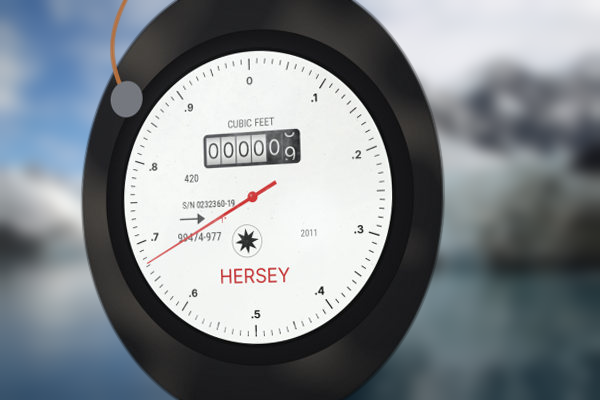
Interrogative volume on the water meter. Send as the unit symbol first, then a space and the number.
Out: ft³ 8.67
